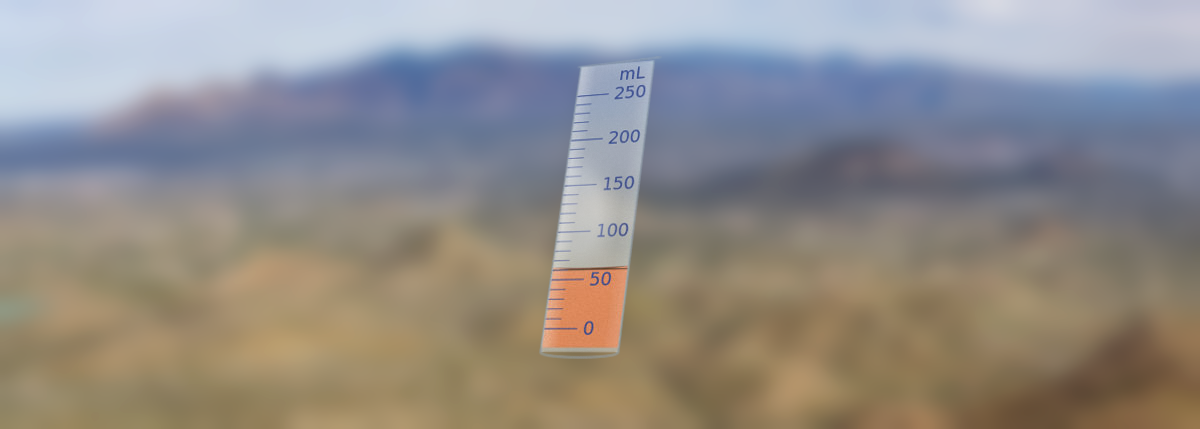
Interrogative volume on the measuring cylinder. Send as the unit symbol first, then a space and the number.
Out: mL 60
